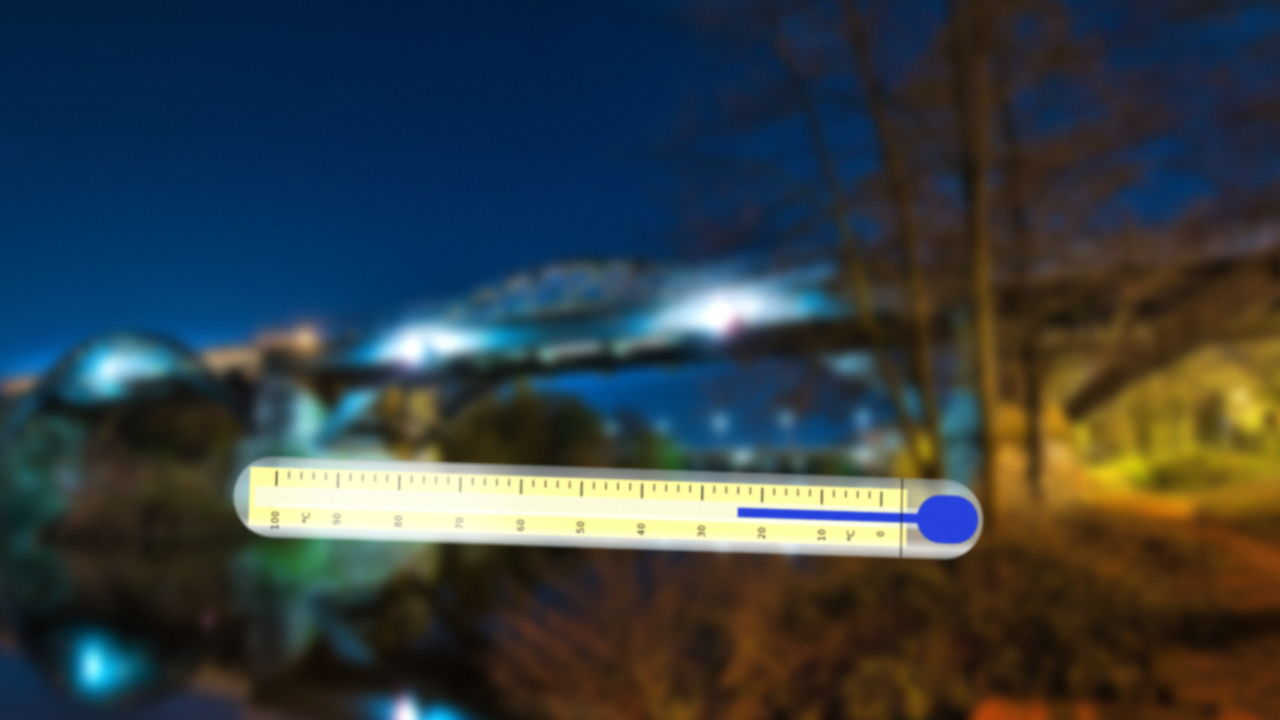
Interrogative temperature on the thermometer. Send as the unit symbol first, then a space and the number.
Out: °C 24
